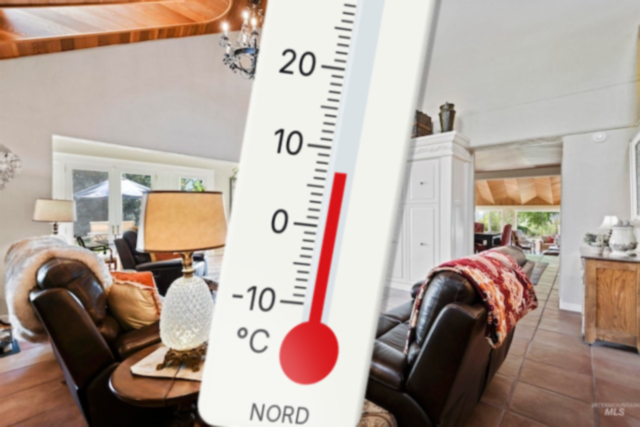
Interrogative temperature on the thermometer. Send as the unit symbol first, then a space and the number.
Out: °C 7
